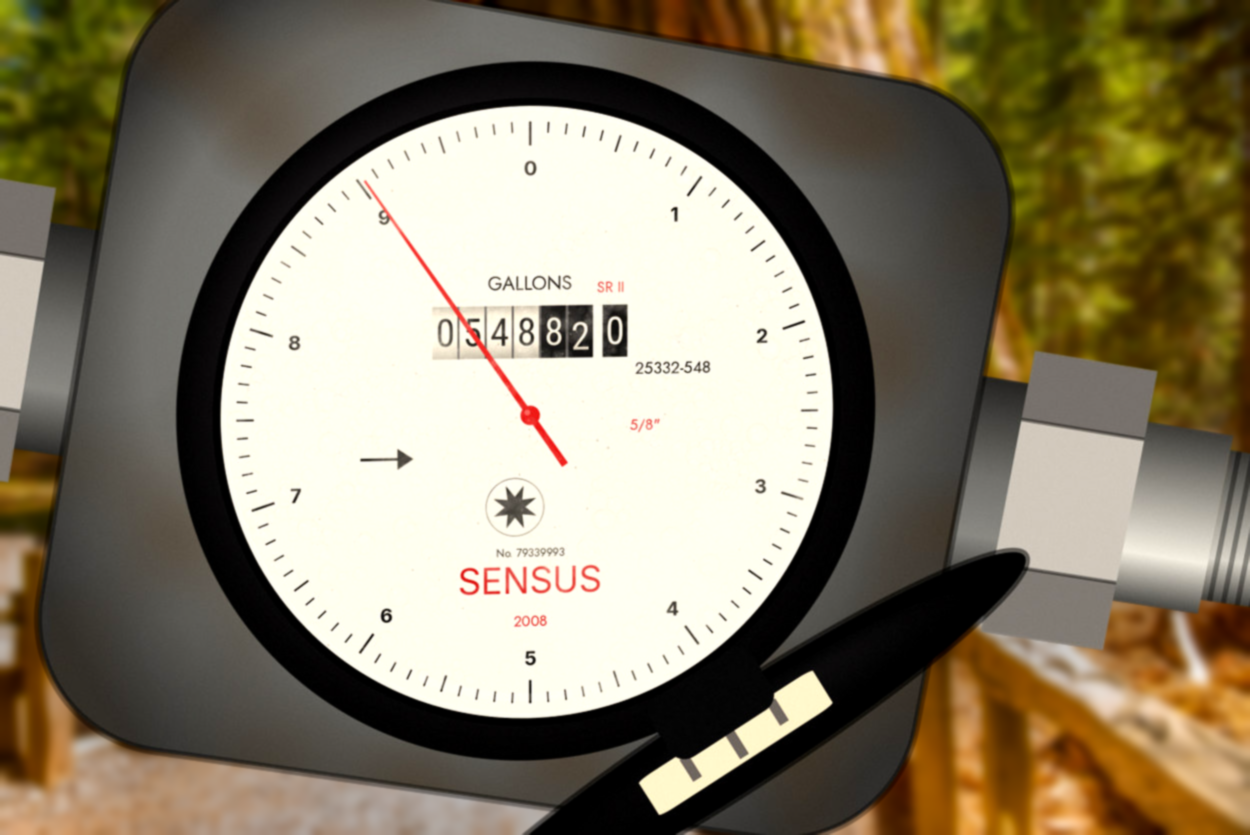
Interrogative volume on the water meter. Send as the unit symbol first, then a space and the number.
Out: gal 548819.0
